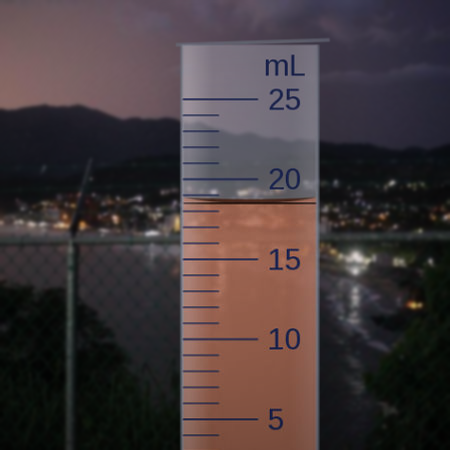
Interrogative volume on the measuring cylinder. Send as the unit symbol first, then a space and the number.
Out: mL 18.5
